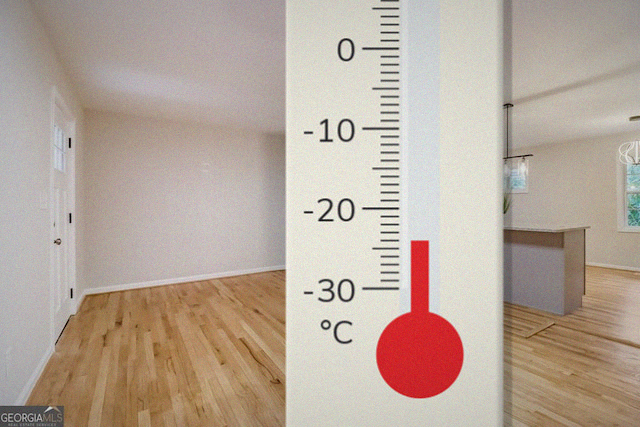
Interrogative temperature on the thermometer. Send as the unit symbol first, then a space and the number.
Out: °C -24
